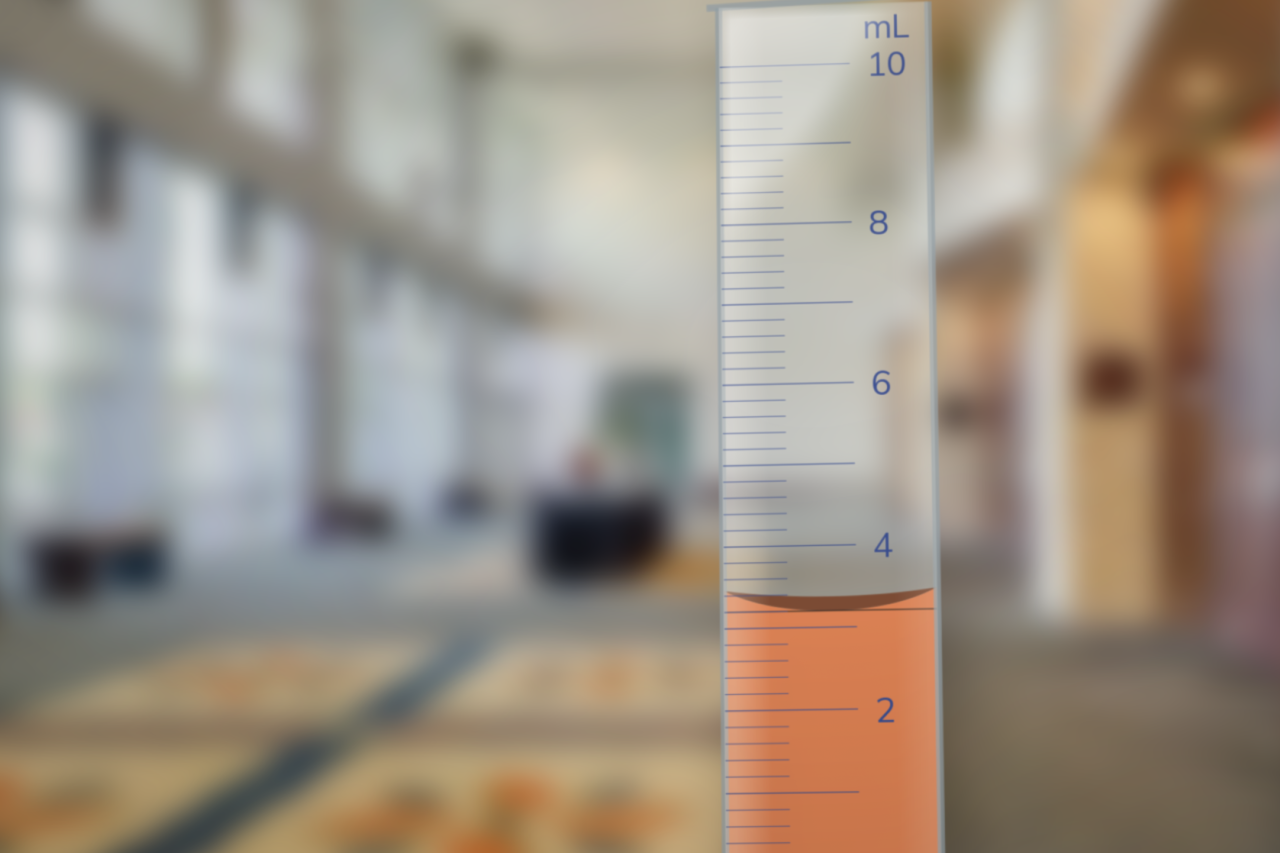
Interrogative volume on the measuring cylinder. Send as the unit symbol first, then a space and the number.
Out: mL 3.2
